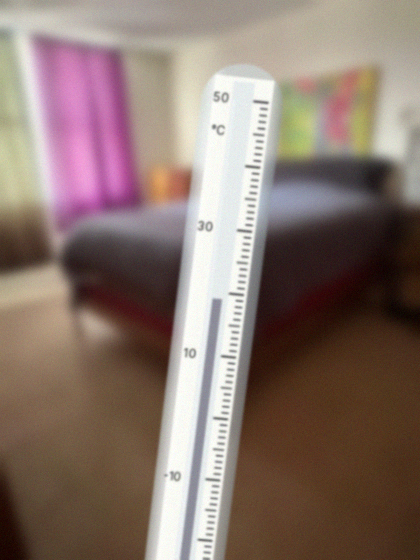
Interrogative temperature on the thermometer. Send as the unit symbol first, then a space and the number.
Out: °C 19
